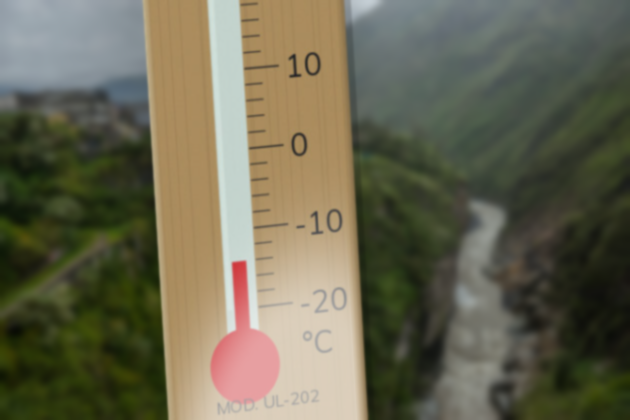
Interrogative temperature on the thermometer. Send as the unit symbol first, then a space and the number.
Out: °C -14
